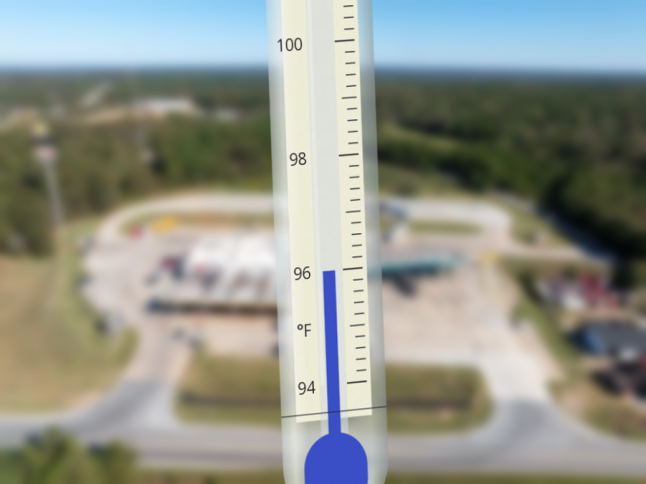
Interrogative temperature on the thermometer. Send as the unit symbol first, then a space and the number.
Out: °F 96
